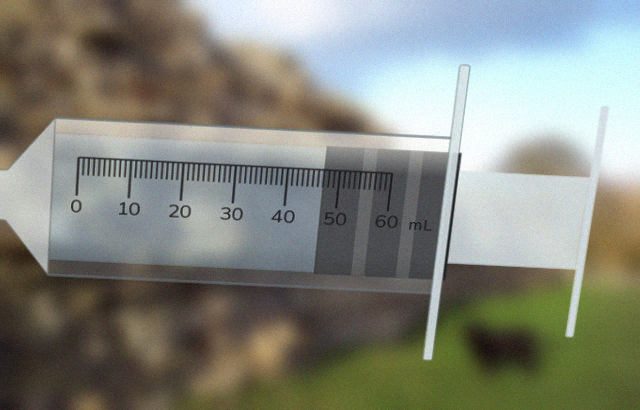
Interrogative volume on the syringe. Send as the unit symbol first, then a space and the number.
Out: mL 47
